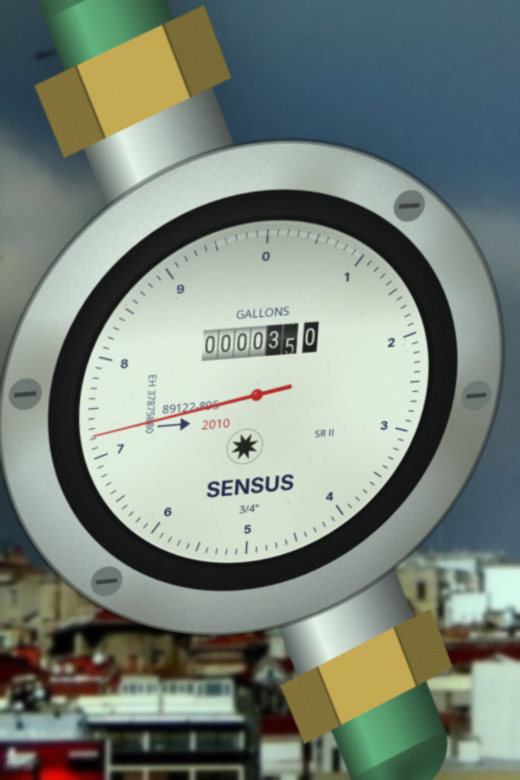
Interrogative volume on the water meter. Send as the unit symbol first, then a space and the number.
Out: gal 347.2
